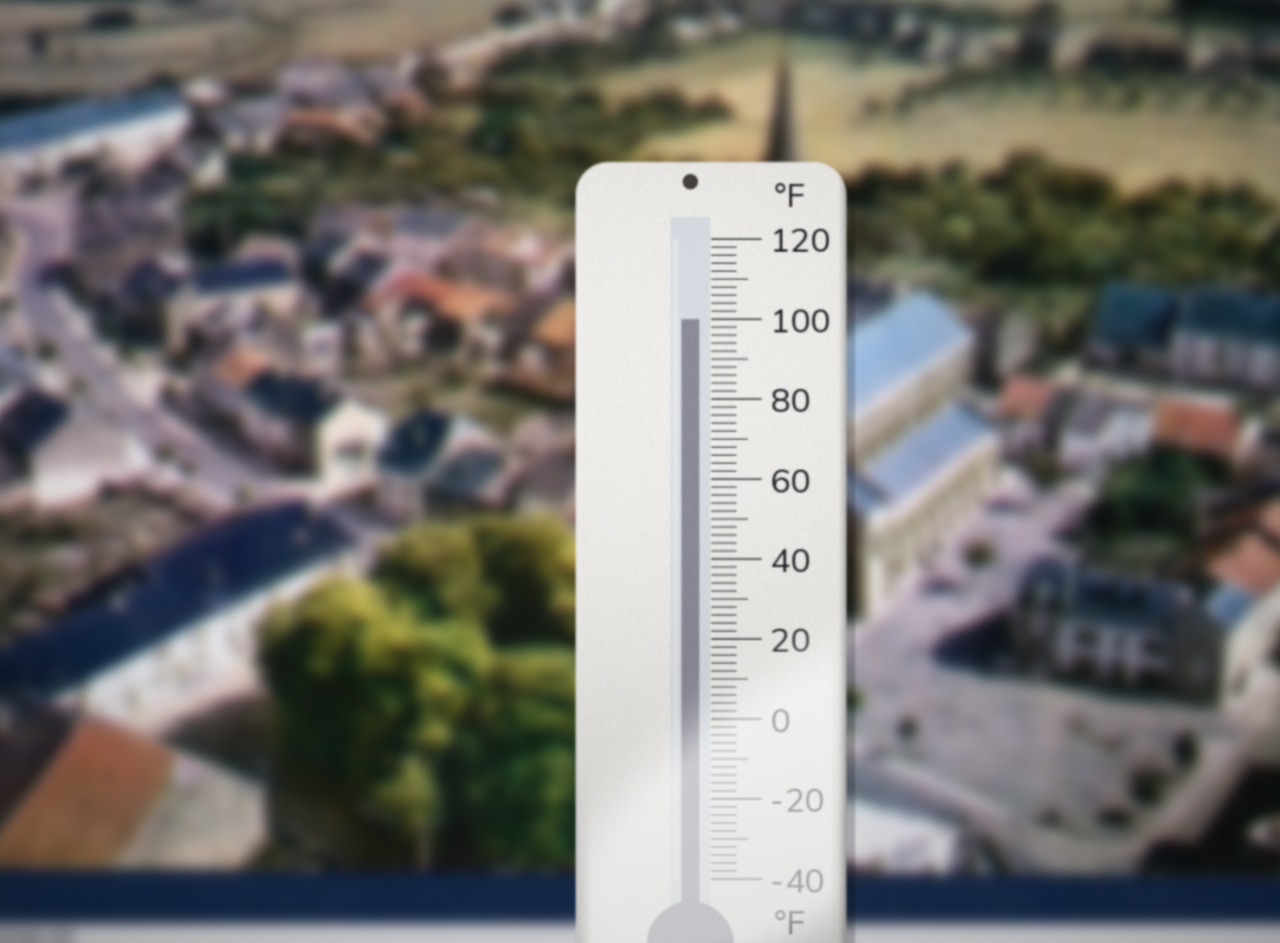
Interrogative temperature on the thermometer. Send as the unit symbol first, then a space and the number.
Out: °F 100
